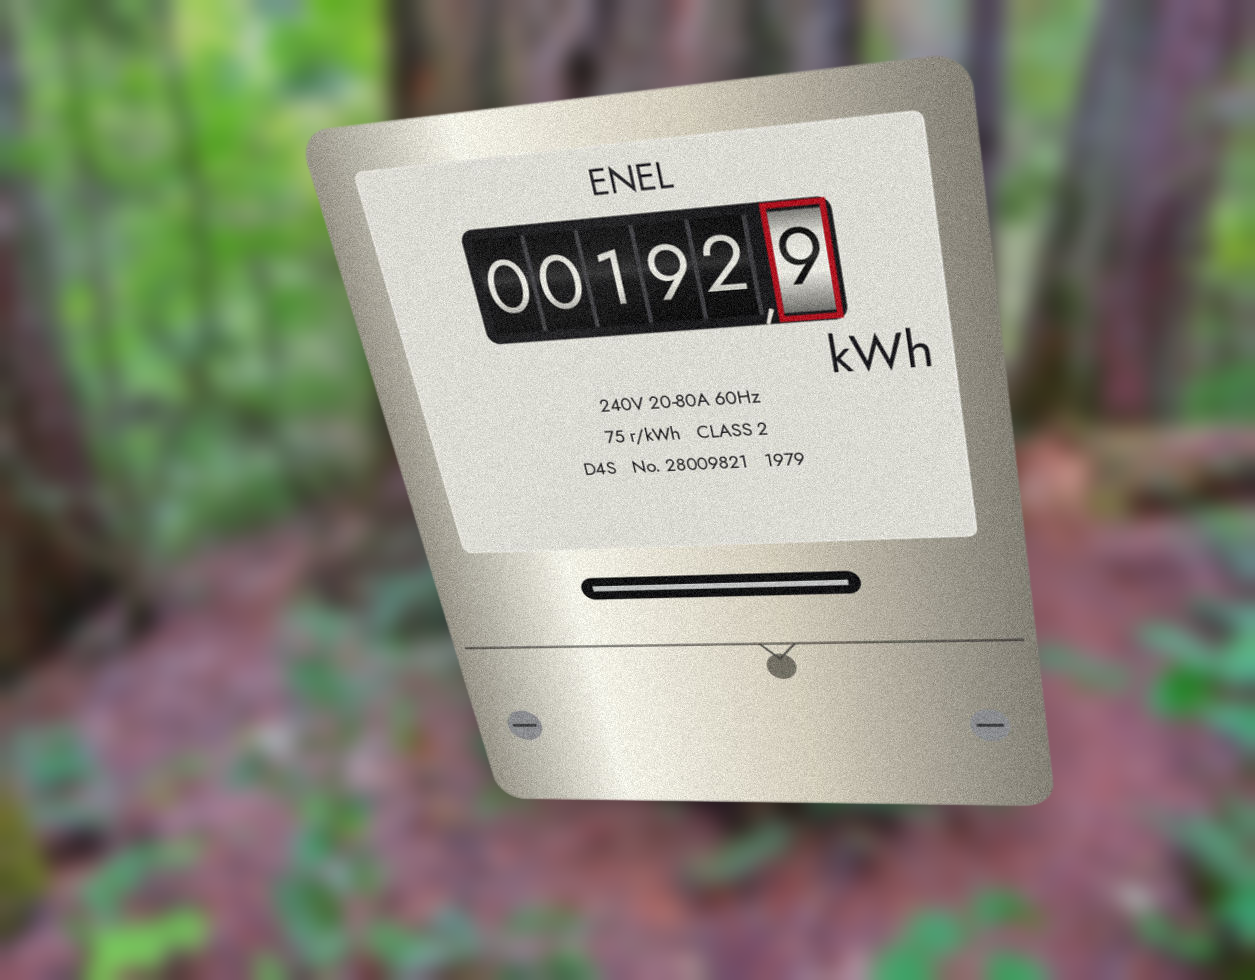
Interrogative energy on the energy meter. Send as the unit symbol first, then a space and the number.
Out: kWh 192.9
